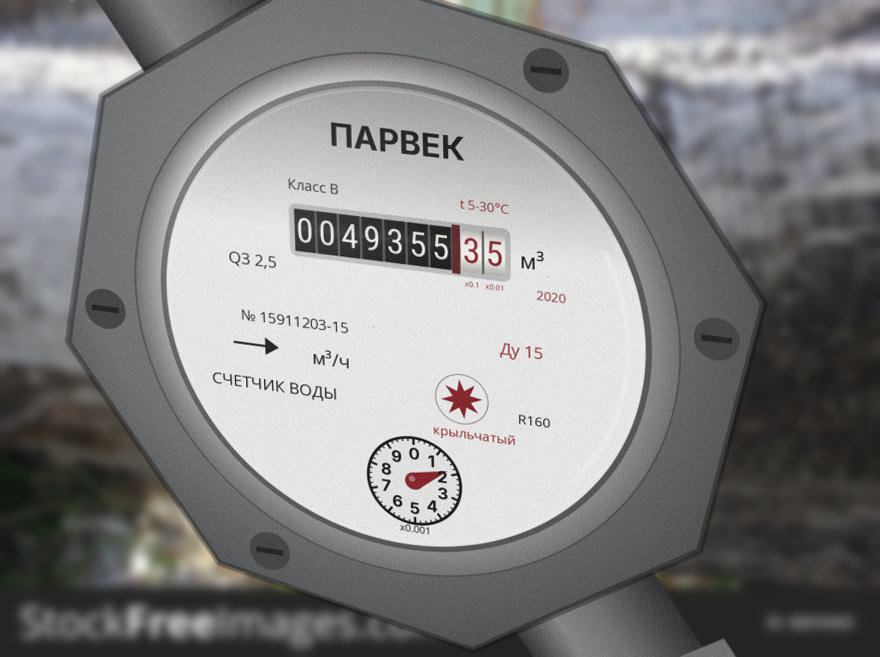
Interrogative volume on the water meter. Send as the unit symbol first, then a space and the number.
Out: m³ 49355.351
